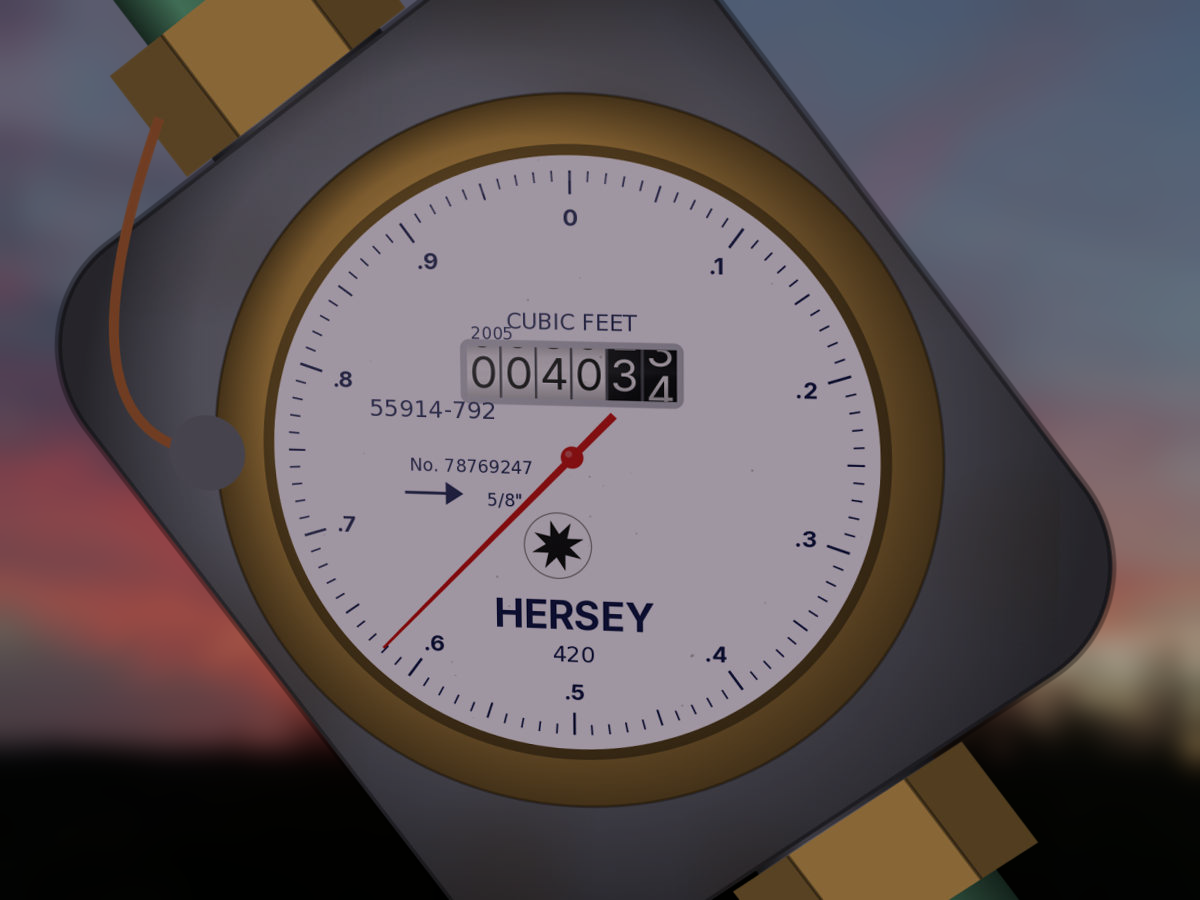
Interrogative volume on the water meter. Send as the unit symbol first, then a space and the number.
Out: ft³ 4033.62
